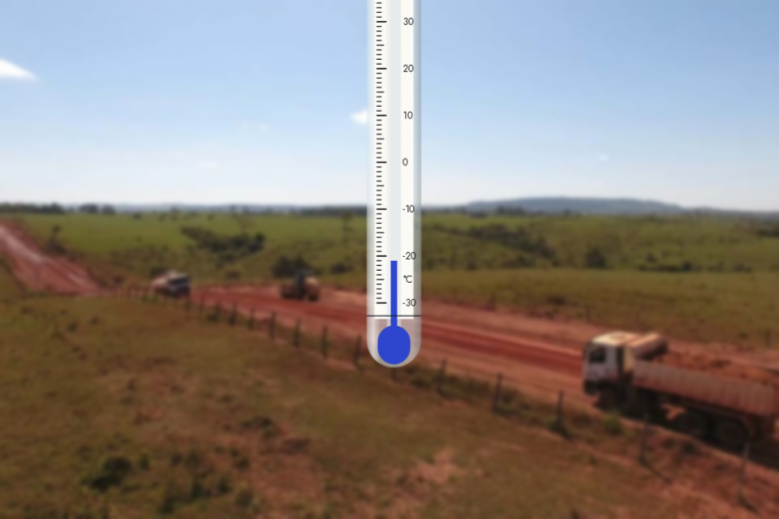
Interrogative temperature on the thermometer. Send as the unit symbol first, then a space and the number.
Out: °C -21
